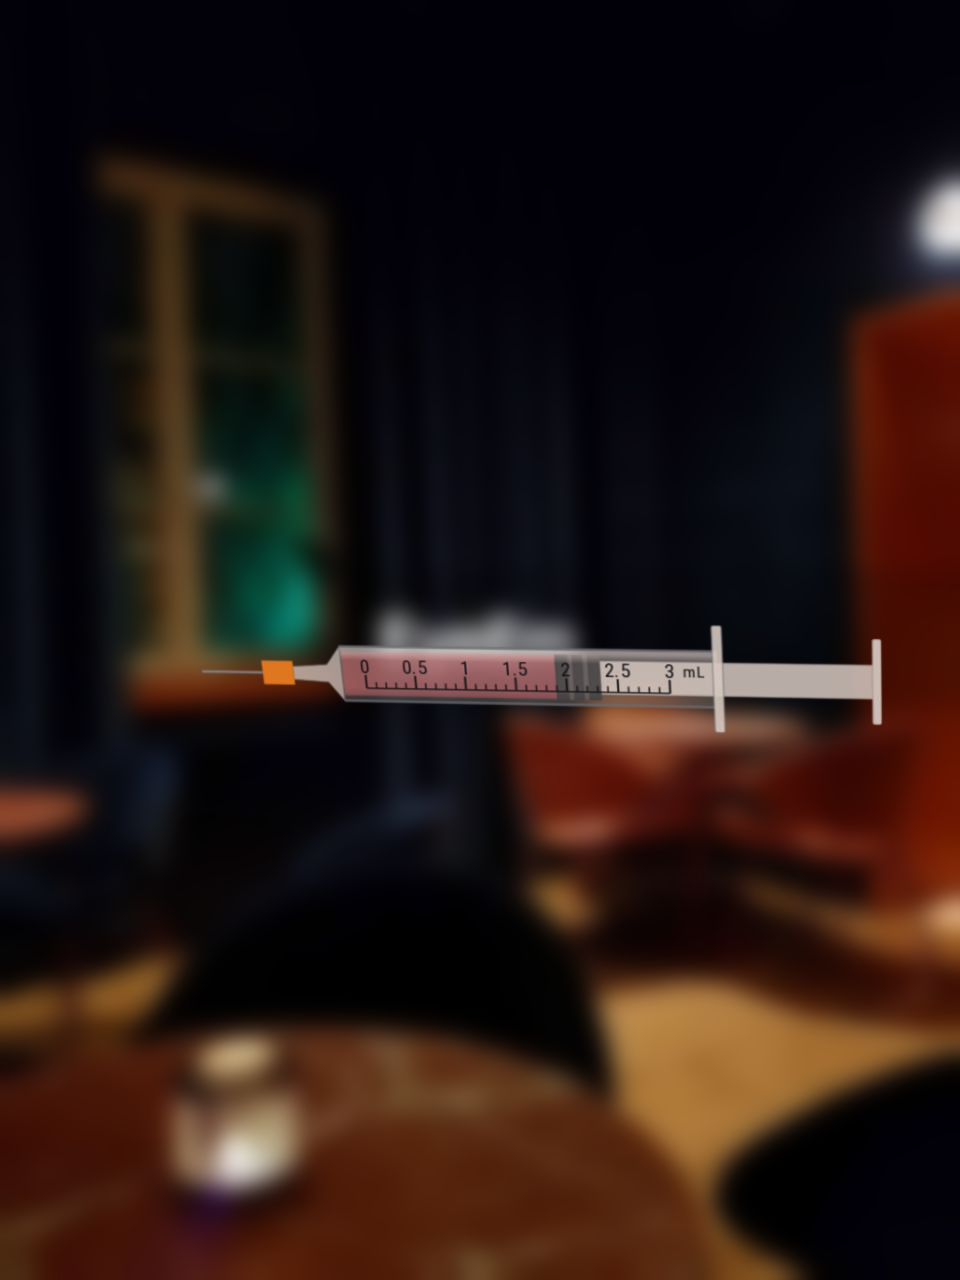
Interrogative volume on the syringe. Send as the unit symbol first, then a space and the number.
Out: mL 1.9
